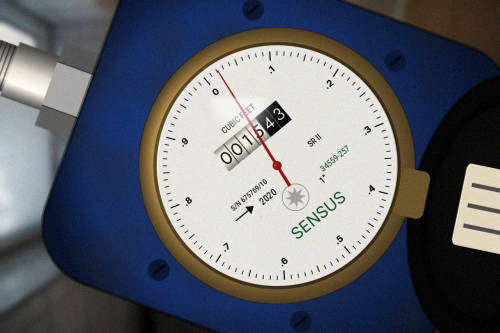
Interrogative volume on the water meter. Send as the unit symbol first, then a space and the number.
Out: ft³ 1543.02
